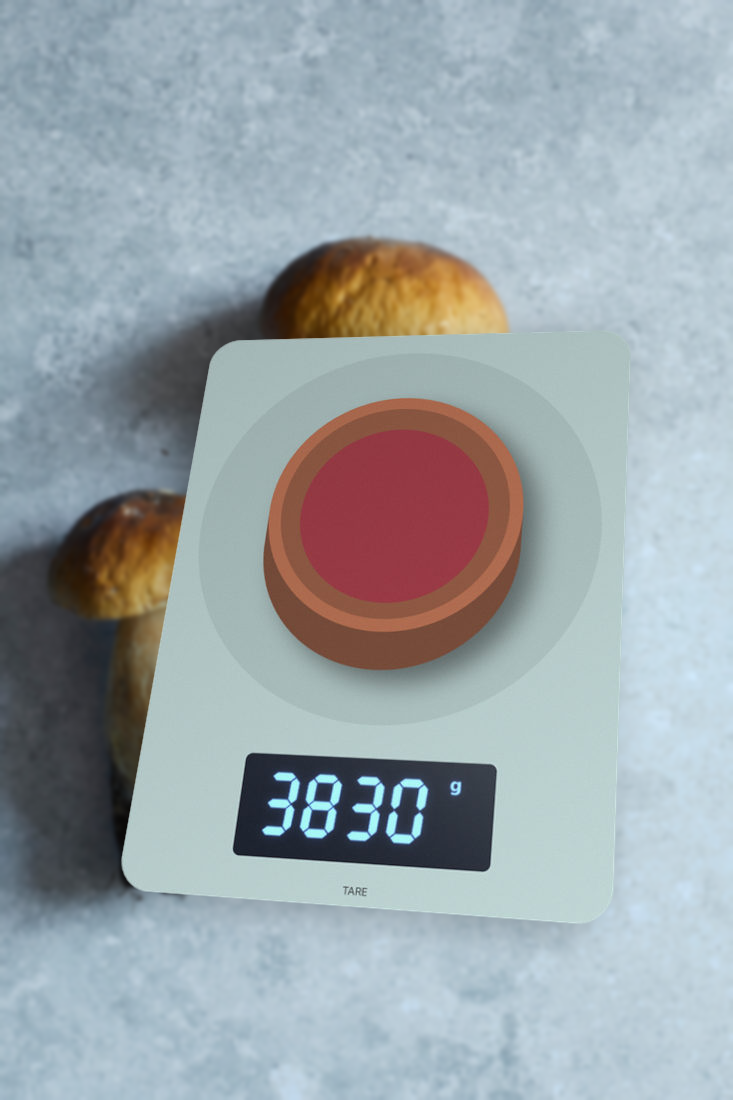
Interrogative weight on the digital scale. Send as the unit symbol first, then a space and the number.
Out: g 3830
